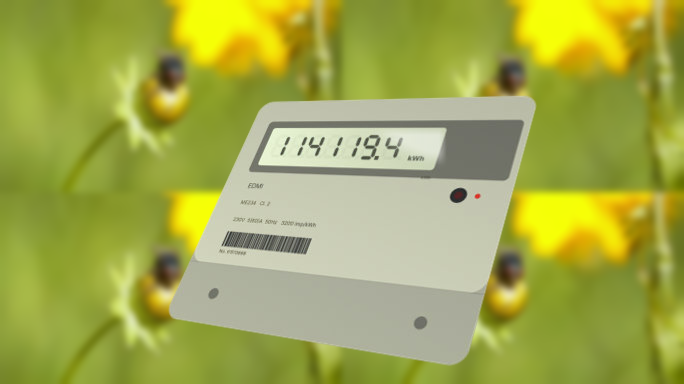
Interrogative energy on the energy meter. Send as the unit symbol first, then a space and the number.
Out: kWh 114119.4
